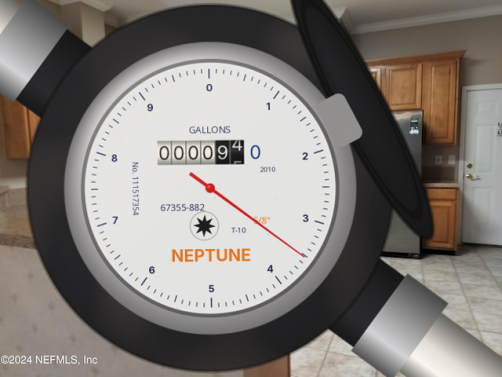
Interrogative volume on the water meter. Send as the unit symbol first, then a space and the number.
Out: gal 943.5
